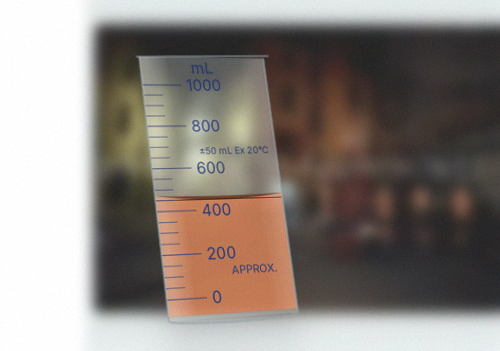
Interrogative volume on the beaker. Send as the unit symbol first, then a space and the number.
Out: mL 450
